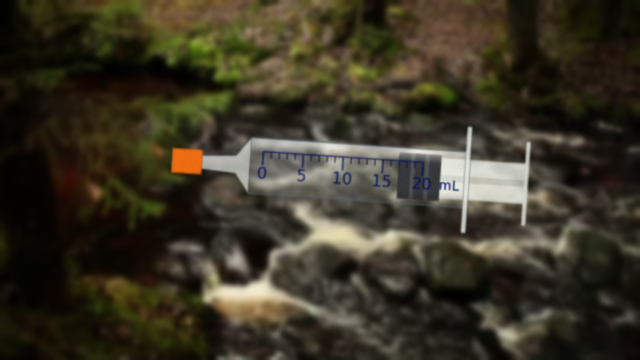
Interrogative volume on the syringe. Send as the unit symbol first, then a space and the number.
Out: mL 17
